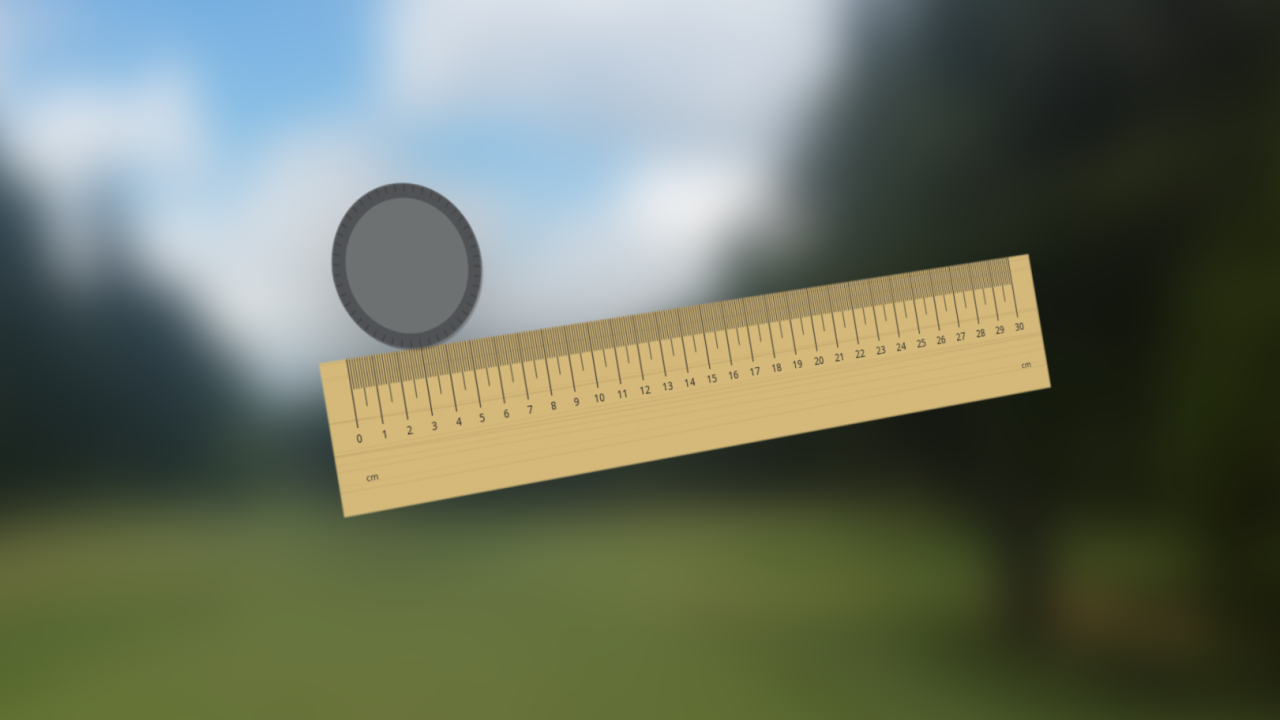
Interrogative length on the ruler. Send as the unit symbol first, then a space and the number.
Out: cm 6
